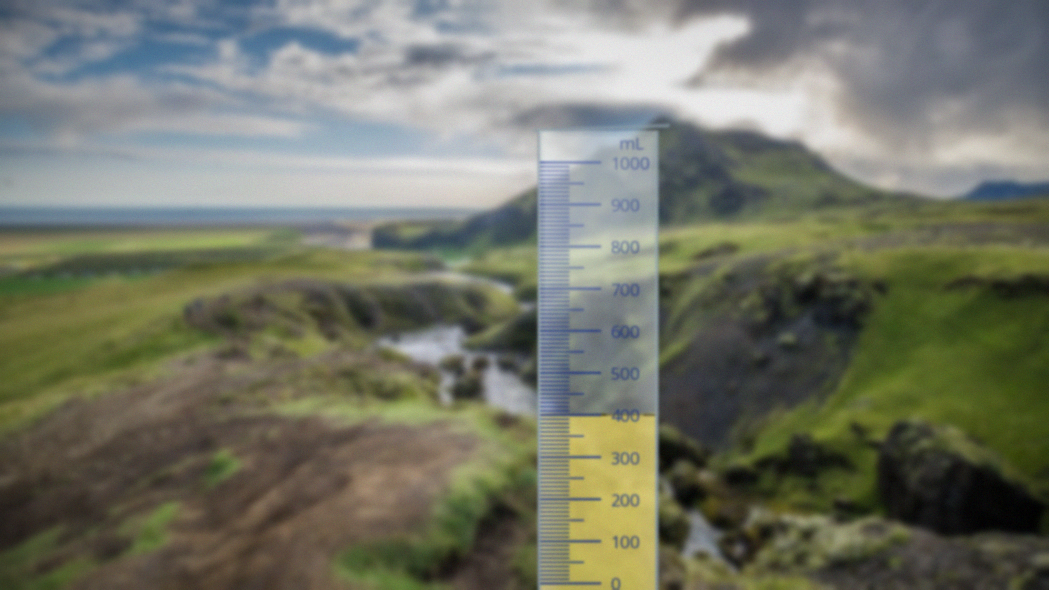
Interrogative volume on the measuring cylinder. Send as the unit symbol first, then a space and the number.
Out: mL 400
